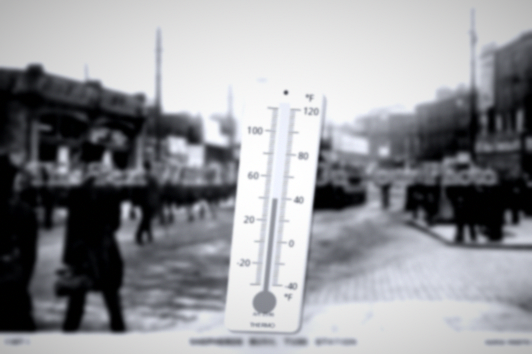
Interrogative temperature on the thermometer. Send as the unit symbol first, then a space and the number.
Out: °F 40
